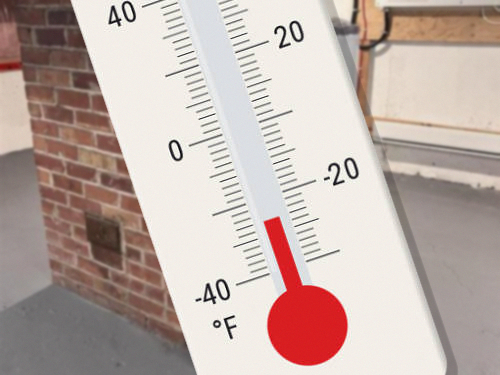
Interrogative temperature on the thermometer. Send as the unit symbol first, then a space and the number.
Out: °F -26
